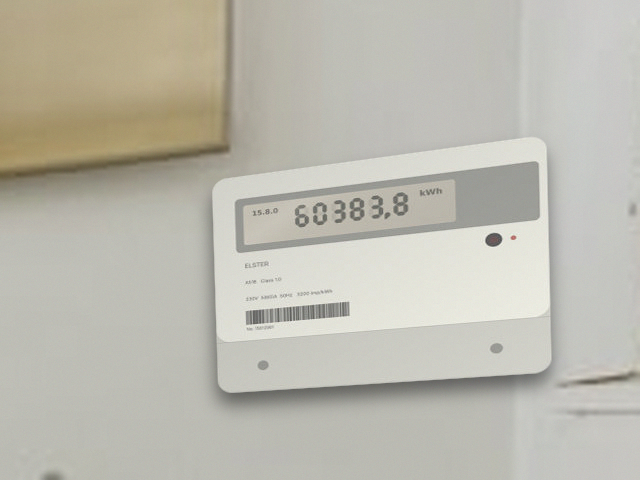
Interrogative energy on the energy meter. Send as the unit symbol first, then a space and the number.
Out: kWh 60383.8
